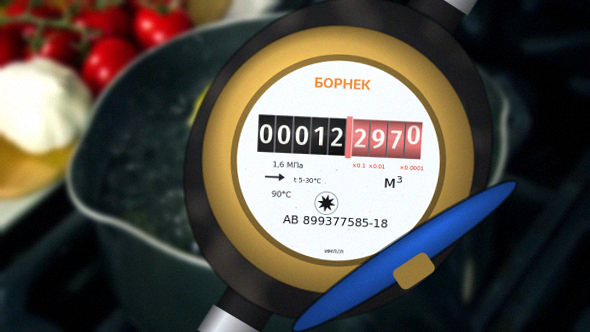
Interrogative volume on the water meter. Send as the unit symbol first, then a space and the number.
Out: m³ 12.2970
